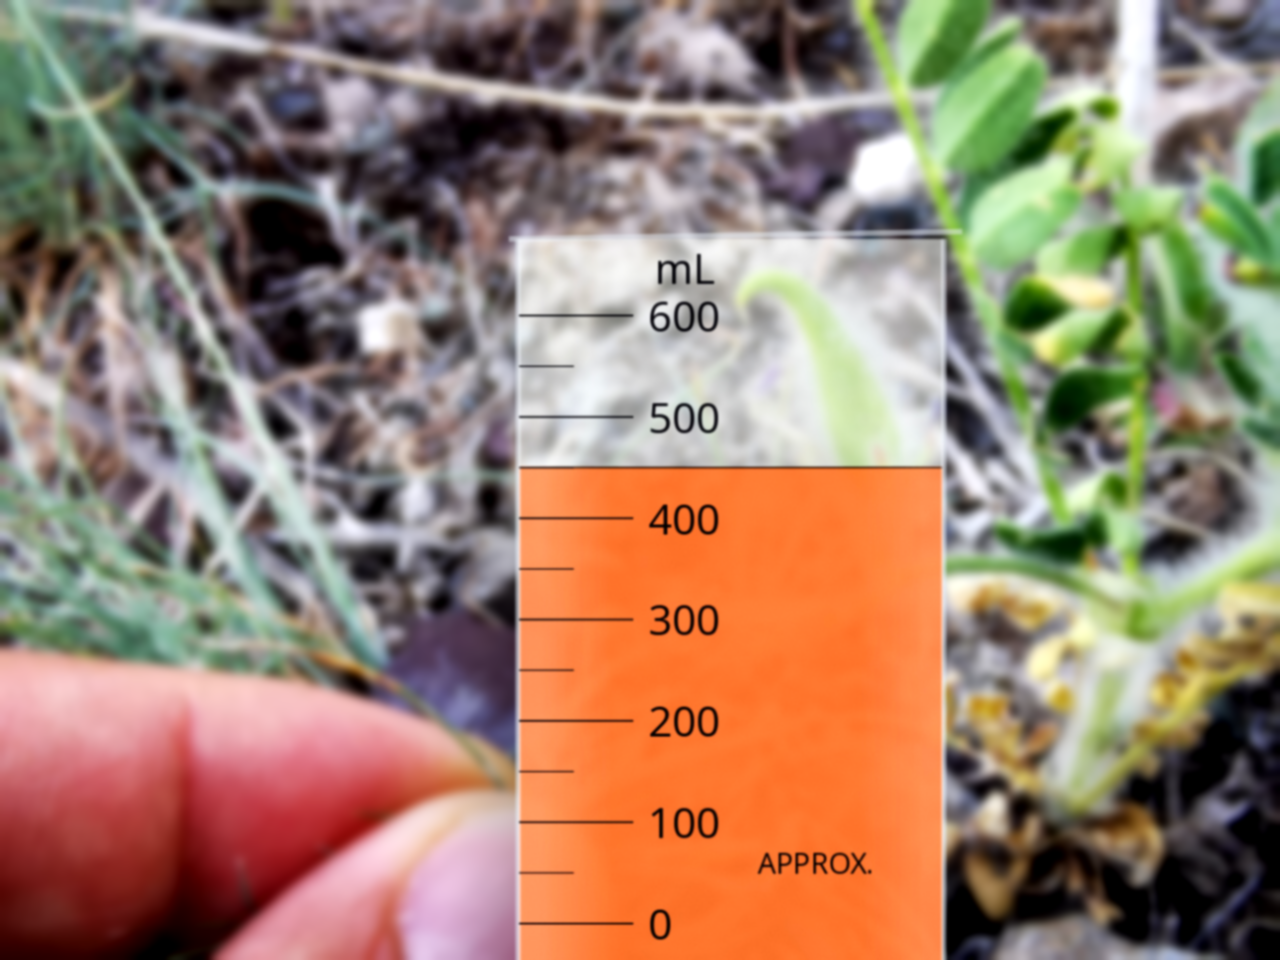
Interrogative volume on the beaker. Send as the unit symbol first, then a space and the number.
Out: mL 450
